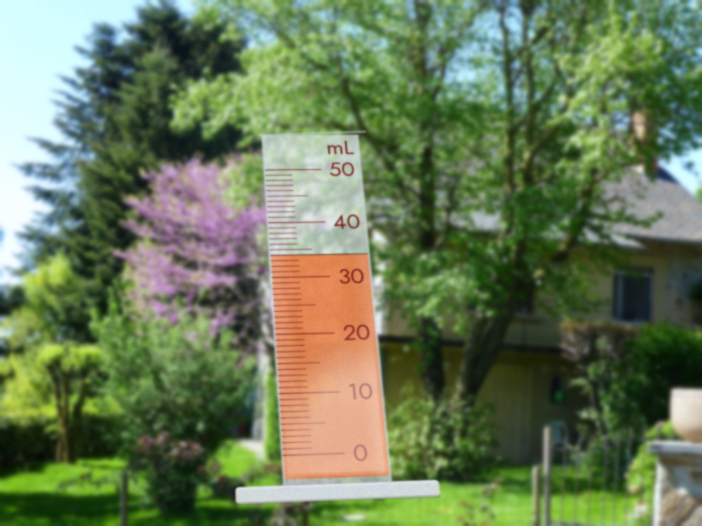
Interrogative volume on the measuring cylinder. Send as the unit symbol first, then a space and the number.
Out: mL 34
